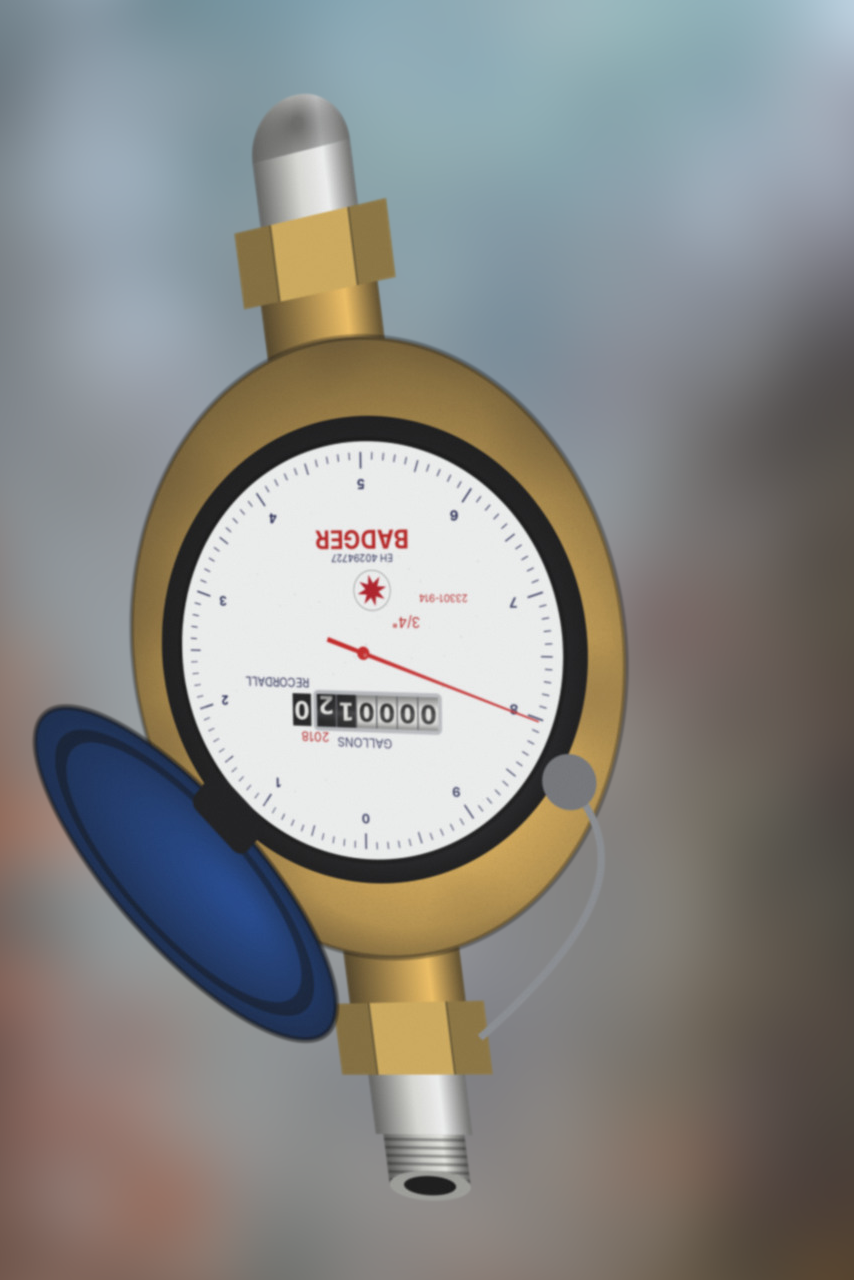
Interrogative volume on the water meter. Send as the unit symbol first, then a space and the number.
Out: gal 118.0
